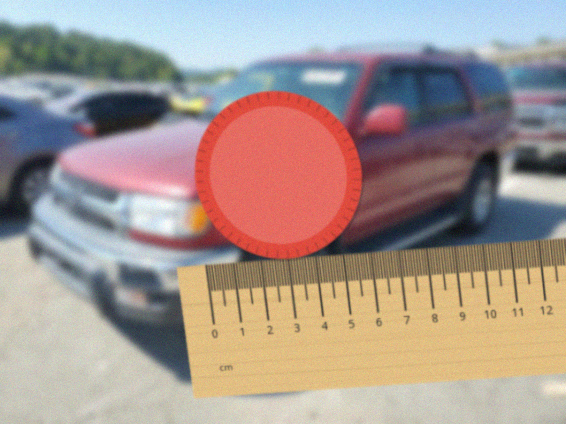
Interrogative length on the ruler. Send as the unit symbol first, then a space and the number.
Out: cm 6
